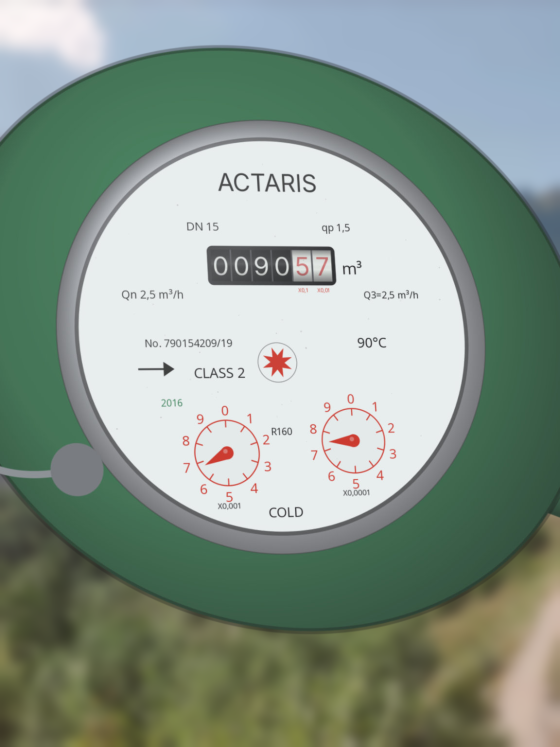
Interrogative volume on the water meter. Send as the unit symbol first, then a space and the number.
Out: m³ 90.5767
